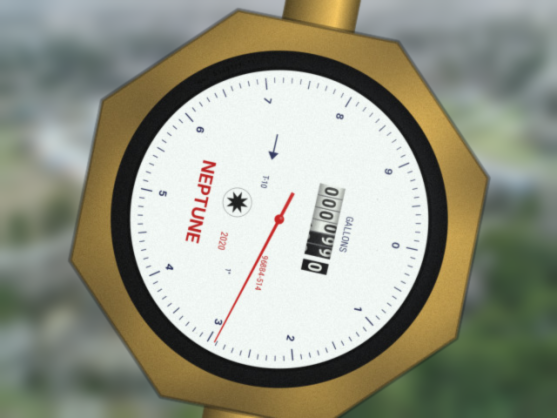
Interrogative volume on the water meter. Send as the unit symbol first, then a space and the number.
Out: gal 992.9
